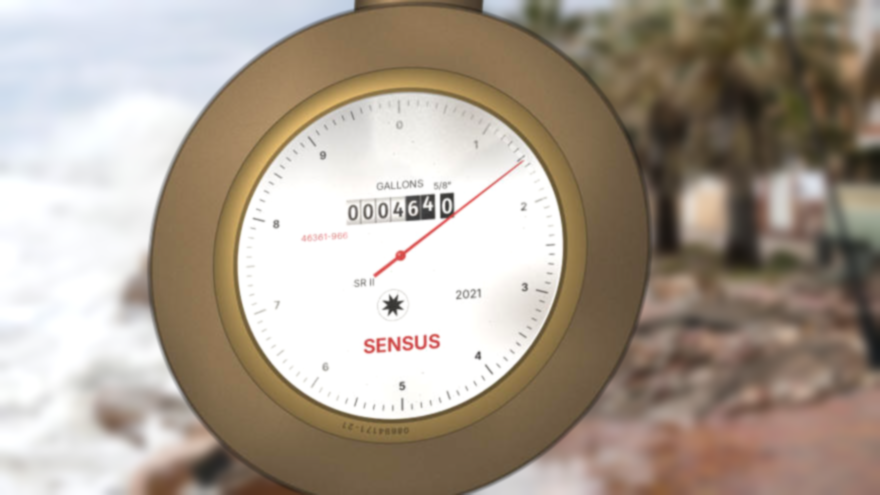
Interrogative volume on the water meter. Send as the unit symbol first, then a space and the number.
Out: gal 4641.5
